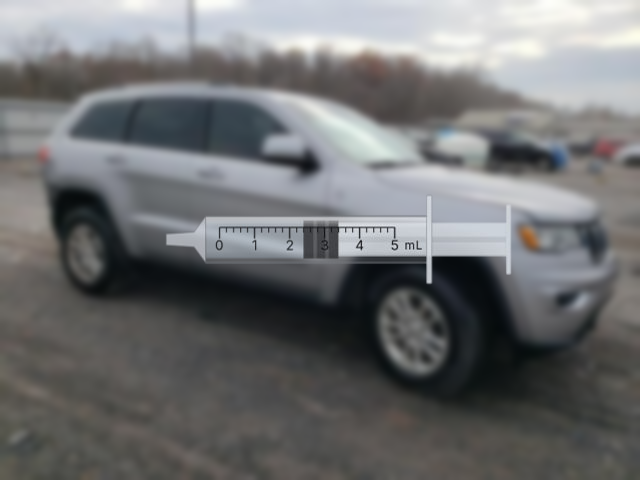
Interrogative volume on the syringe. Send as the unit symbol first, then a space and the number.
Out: mL 2.4
